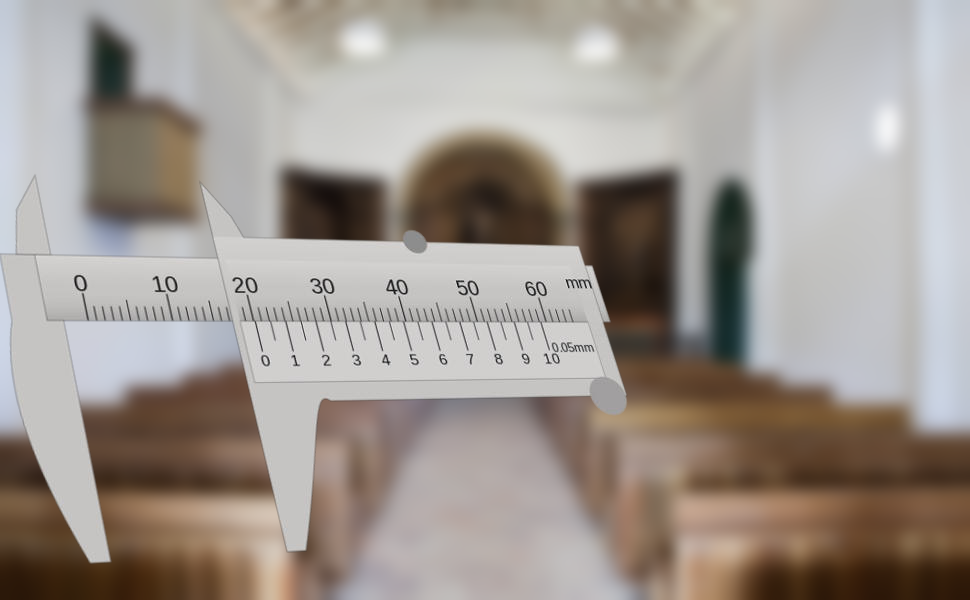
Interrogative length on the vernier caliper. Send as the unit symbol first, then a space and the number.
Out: mm 20.2
